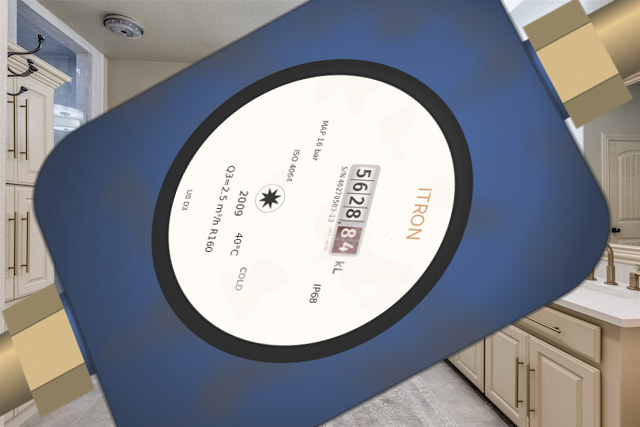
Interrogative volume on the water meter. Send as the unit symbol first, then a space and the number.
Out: kL 5628.84
